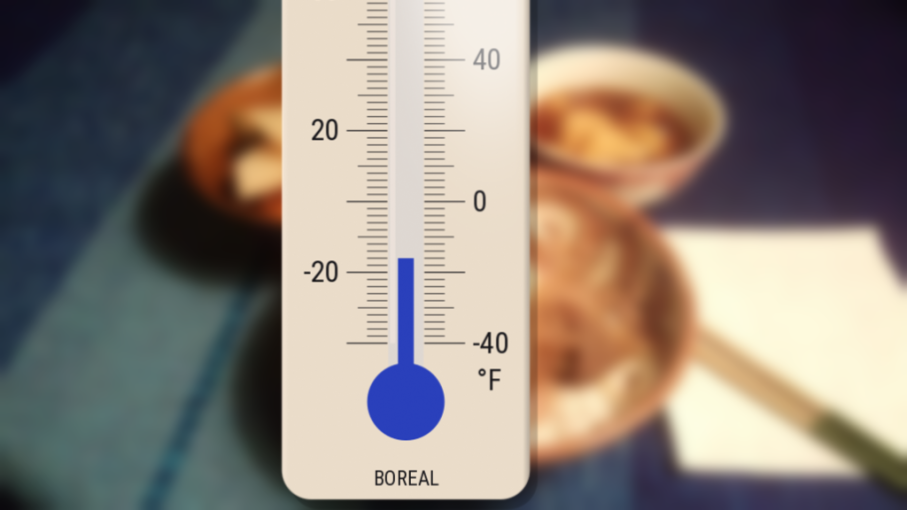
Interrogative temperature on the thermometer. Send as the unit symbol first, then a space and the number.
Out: °F -16
